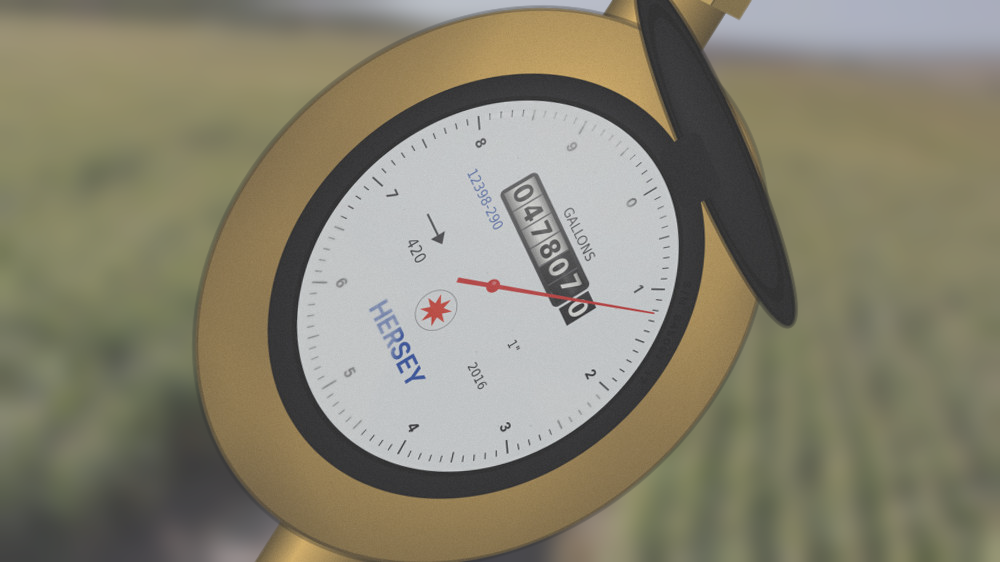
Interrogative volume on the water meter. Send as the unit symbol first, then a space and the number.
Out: gal 478071.2
